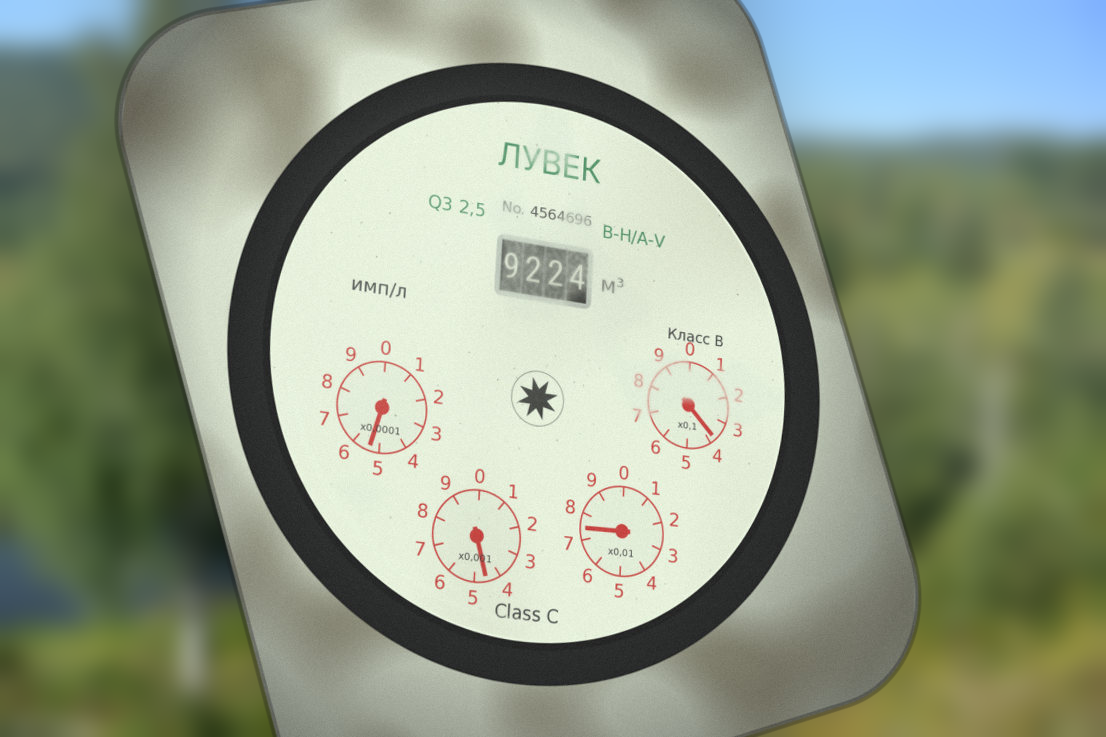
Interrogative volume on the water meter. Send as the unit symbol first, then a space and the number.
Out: m³ 9224.3745
